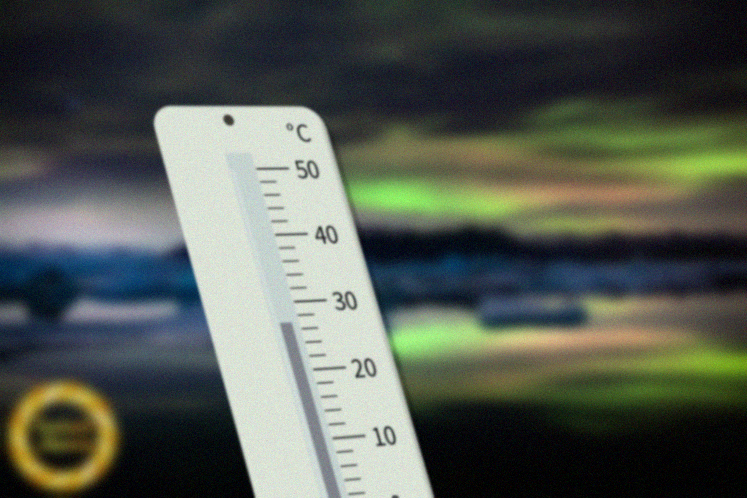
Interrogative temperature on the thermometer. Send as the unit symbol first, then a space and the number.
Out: °C 27
